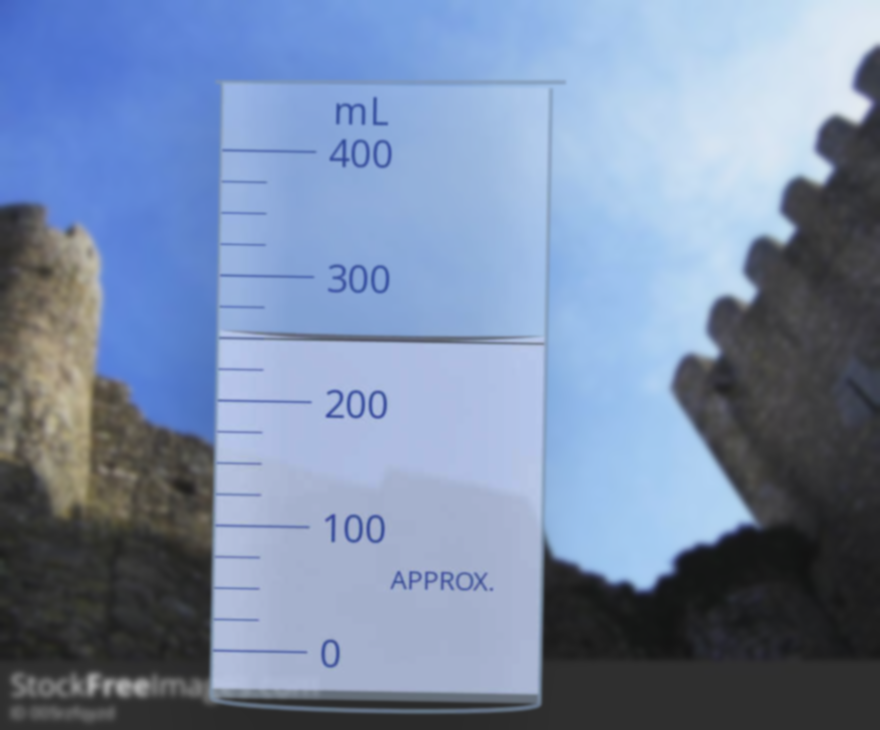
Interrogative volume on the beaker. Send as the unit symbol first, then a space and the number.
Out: mL 250
